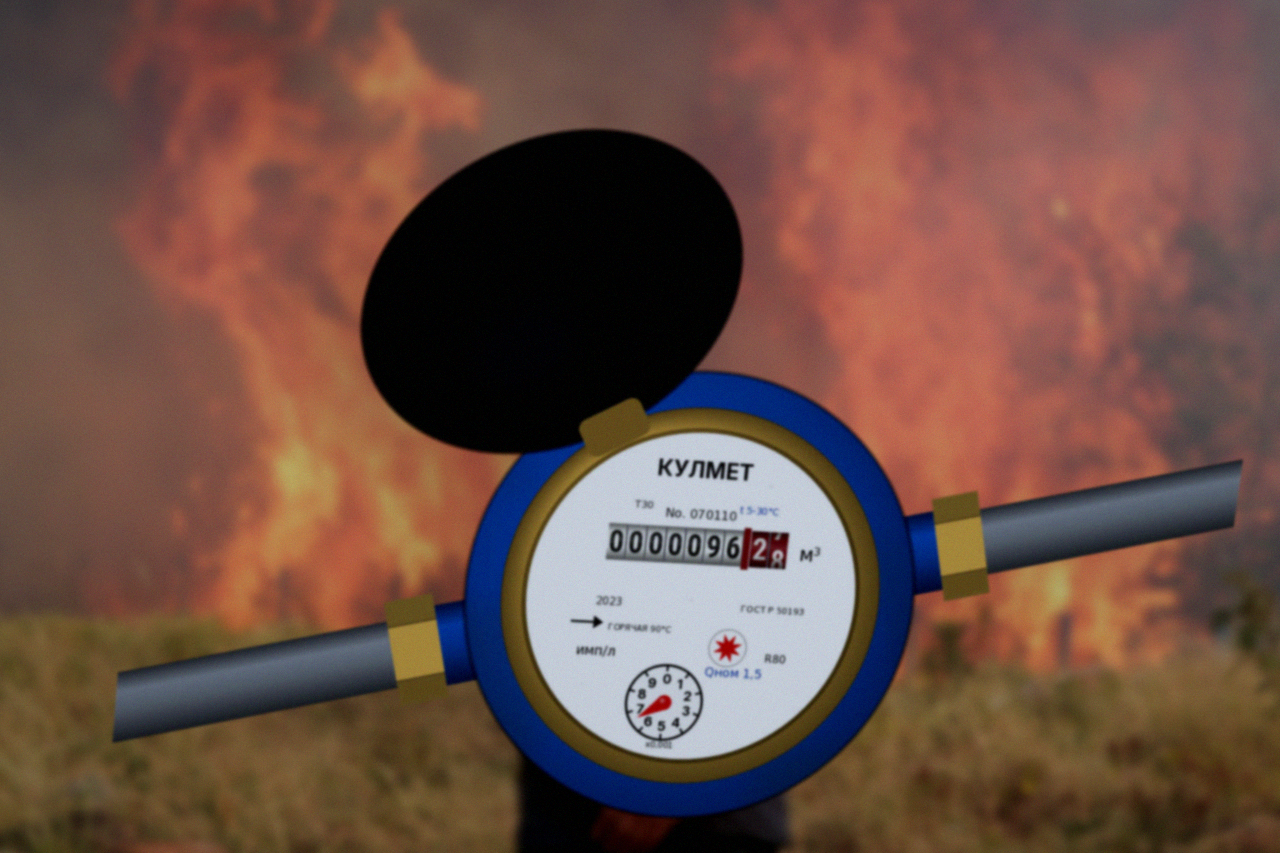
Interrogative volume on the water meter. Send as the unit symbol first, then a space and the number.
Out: m³ 96.276
